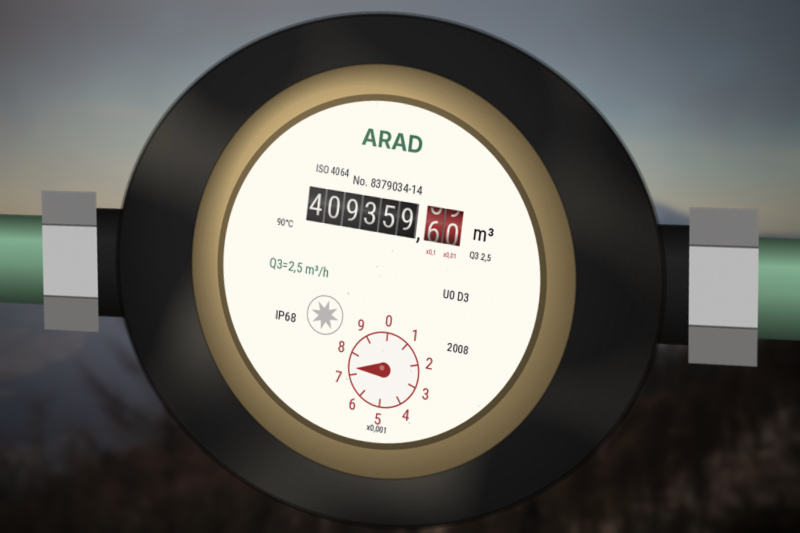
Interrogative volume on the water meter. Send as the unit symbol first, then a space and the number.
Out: m³ 409359.597
